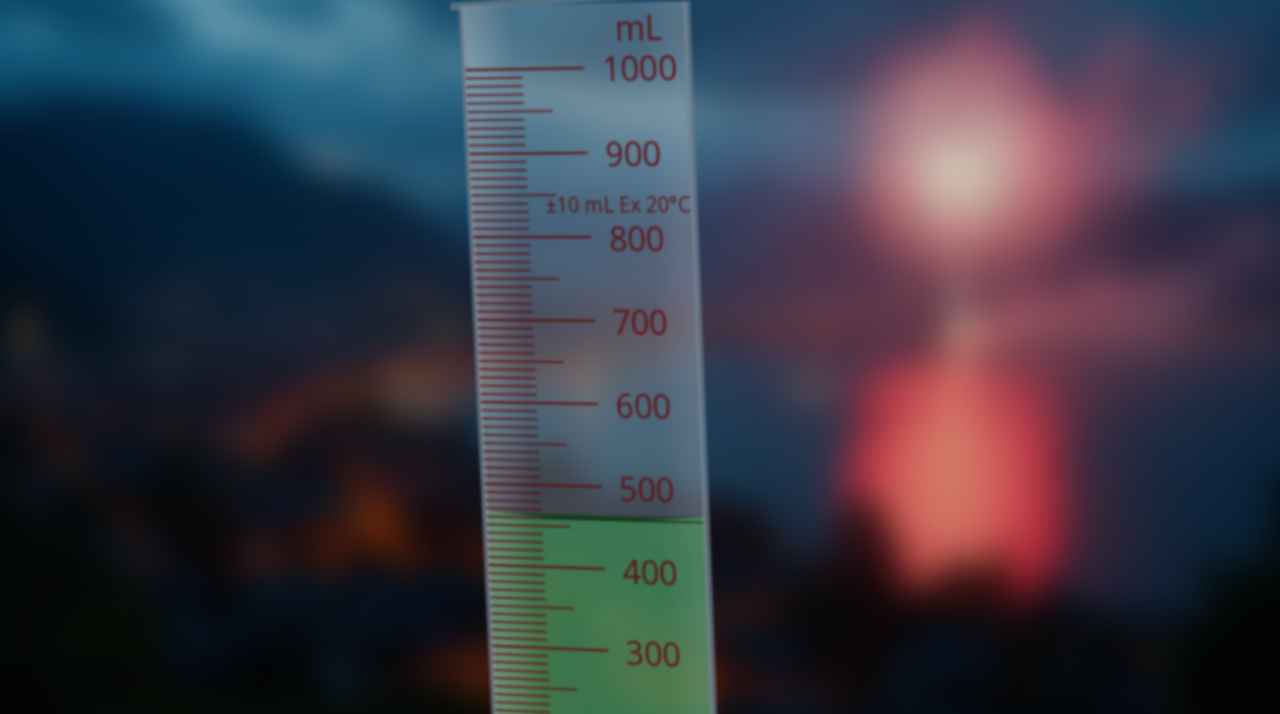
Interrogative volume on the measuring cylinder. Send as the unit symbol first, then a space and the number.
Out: mL 460
